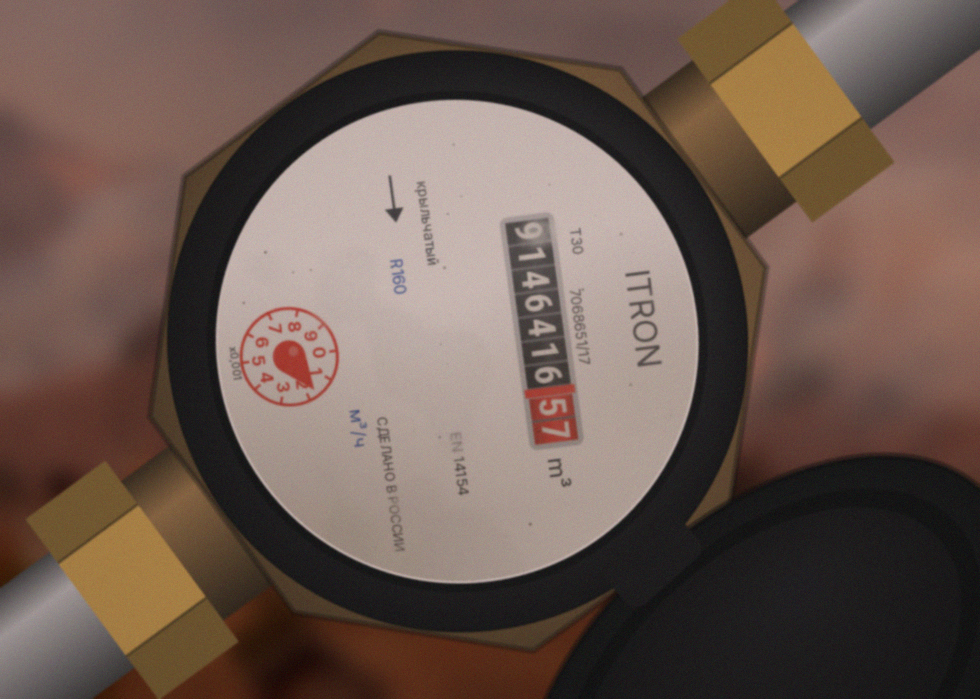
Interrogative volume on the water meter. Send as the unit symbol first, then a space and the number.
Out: m³ 9146416.571
